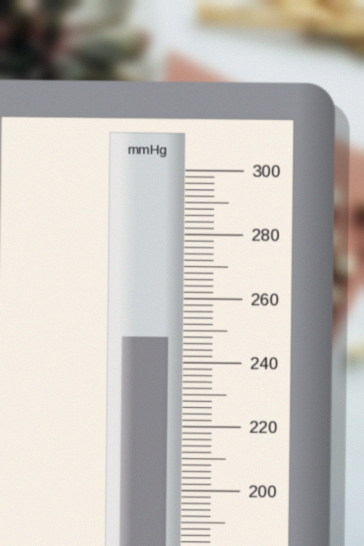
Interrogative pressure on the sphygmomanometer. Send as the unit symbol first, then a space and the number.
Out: mmHg 248
